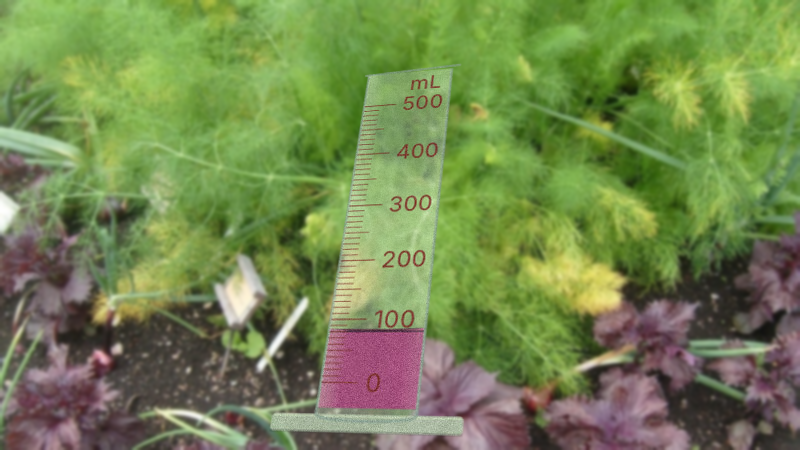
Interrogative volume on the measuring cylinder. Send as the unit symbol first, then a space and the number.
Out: mL 80
